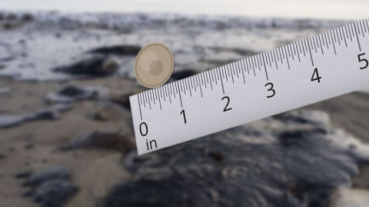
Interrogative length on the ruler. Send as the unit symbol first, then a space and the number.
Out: in 1
